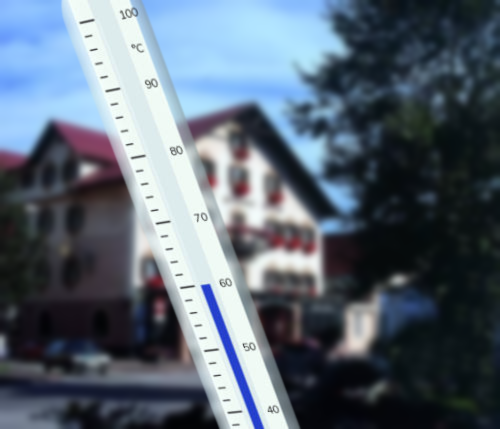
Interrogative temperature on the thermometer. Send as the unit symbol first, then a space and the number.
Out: °C 60
